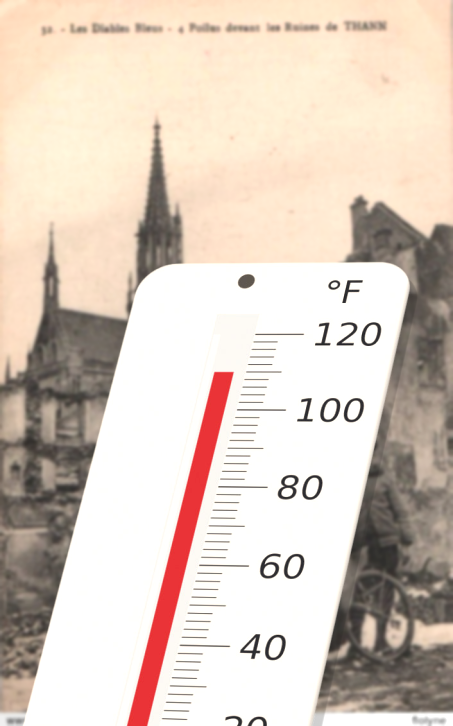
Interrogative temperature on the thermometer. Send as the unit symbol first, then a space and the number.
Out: °F 110
